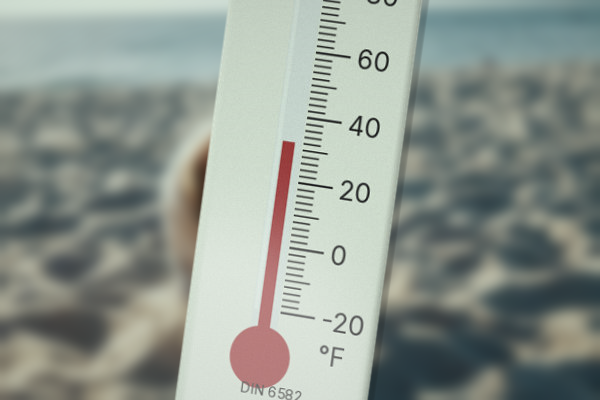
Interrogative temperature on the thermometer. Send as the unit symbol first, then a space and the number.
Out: °F 32
